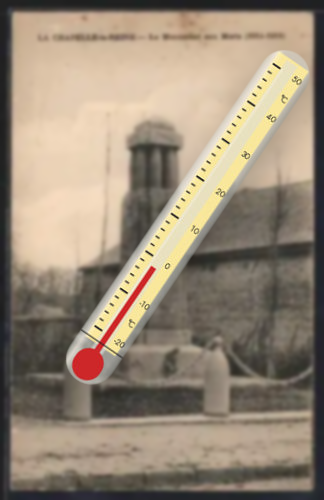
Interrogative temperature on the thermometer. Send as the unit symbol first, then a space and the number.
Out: °C -2
